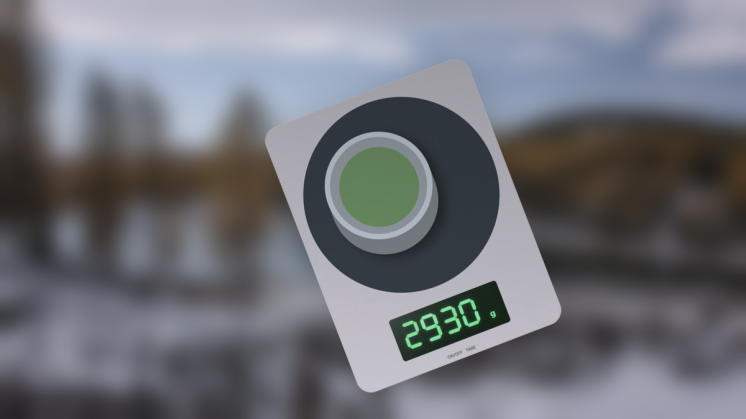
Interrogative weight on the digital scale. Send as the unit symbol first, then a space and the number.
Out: g 2930
